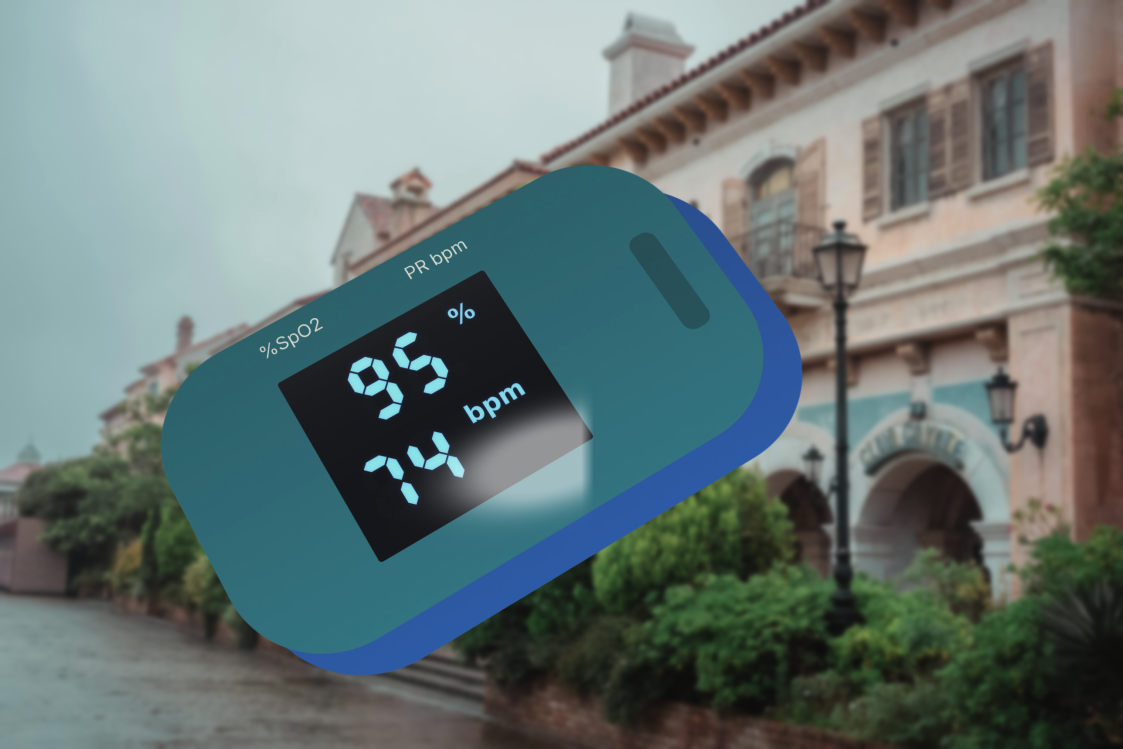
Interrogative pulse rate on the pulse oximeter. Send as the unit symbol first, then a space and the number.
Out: bpm 74
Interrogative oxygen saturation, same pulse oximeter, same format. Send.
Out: % 95
